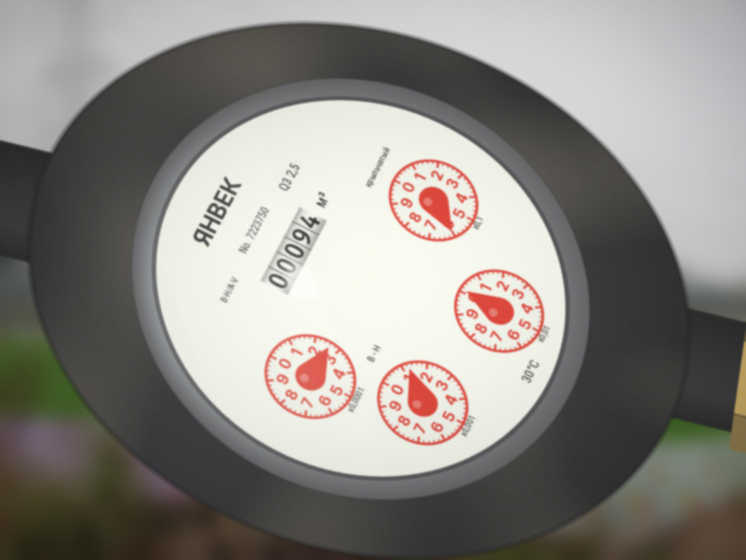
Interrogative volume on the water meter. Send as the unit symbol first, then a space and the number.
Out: m³ 94.6012
